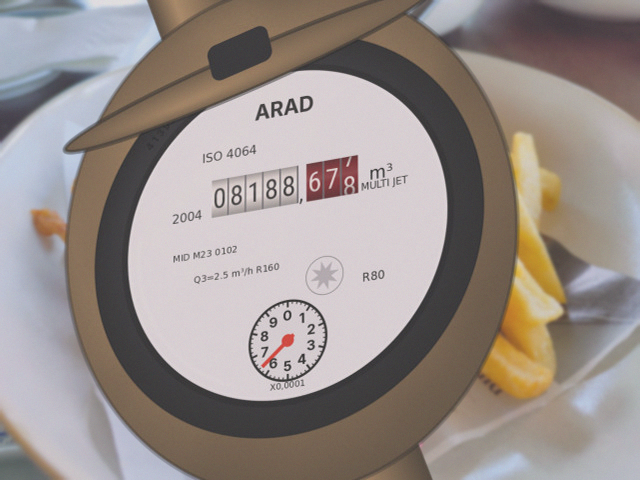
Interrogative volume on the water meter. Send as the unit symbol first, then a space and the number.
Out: m³ 8188.6776
